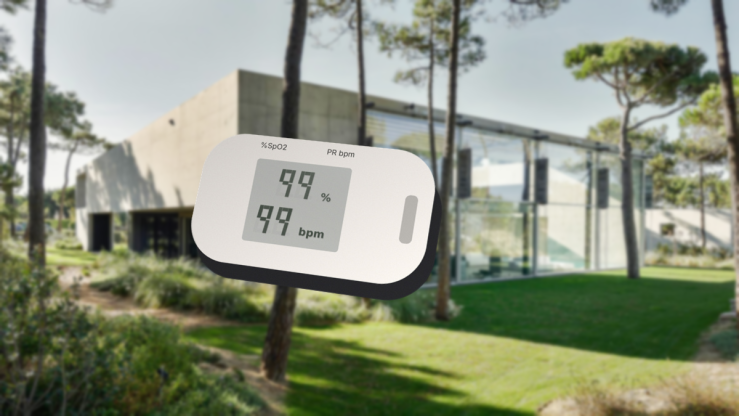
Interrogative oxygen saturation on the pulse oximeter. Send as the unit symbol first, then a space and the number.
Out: % 99
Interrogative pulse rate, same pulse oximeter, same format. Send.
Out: bpm 99
